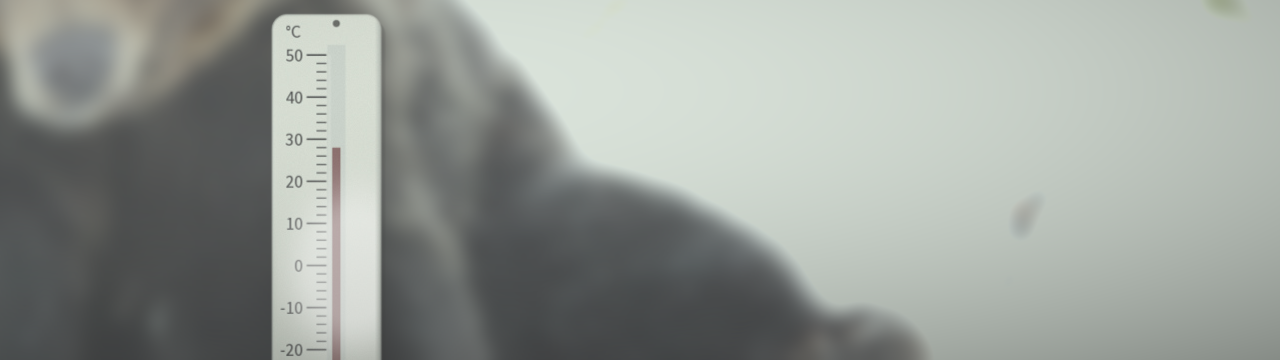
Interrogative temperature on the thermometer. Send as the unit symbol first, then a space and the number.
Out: °C 28
